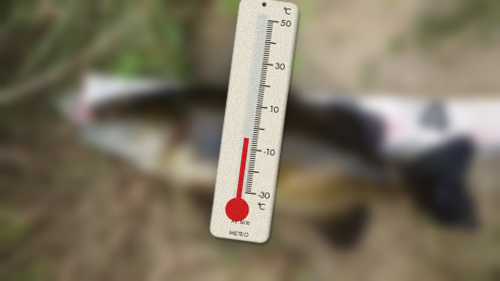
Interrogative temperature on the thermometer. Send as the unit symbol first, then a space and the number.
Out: °C -5
